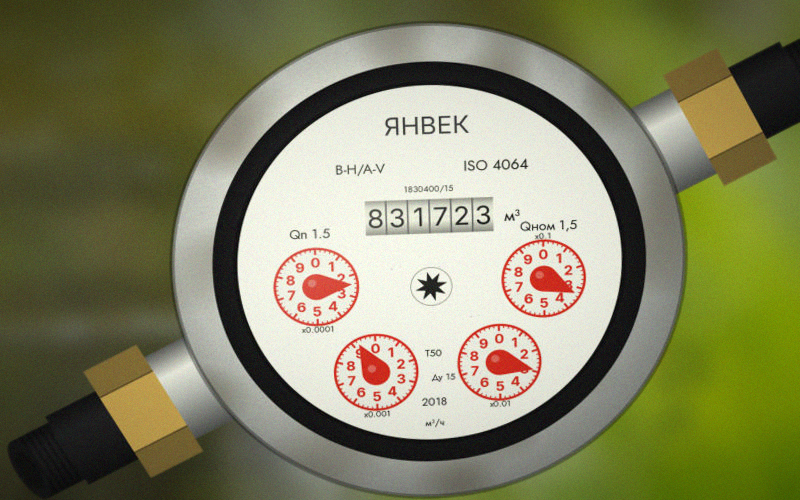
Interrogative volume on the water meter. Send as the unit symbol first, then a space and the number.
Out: m³ 831723.3292
